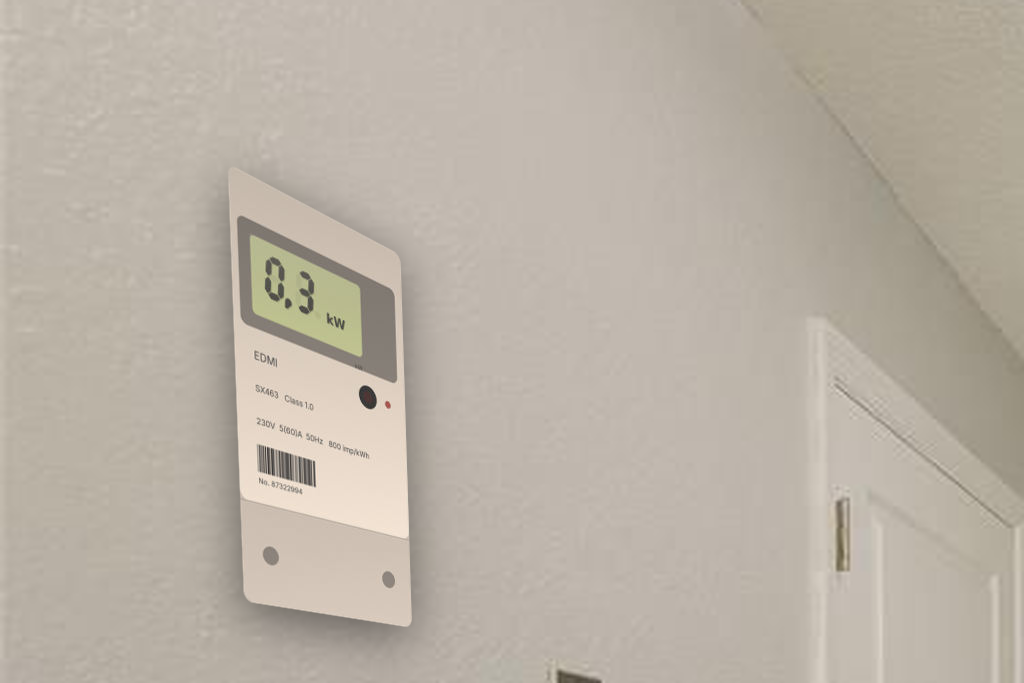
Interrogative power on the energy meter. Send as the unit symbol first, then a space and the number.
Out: kW 0.3
